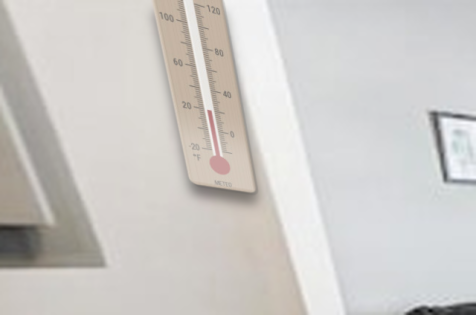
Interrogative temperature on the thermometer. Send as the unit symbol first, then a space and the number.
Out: °F 20
